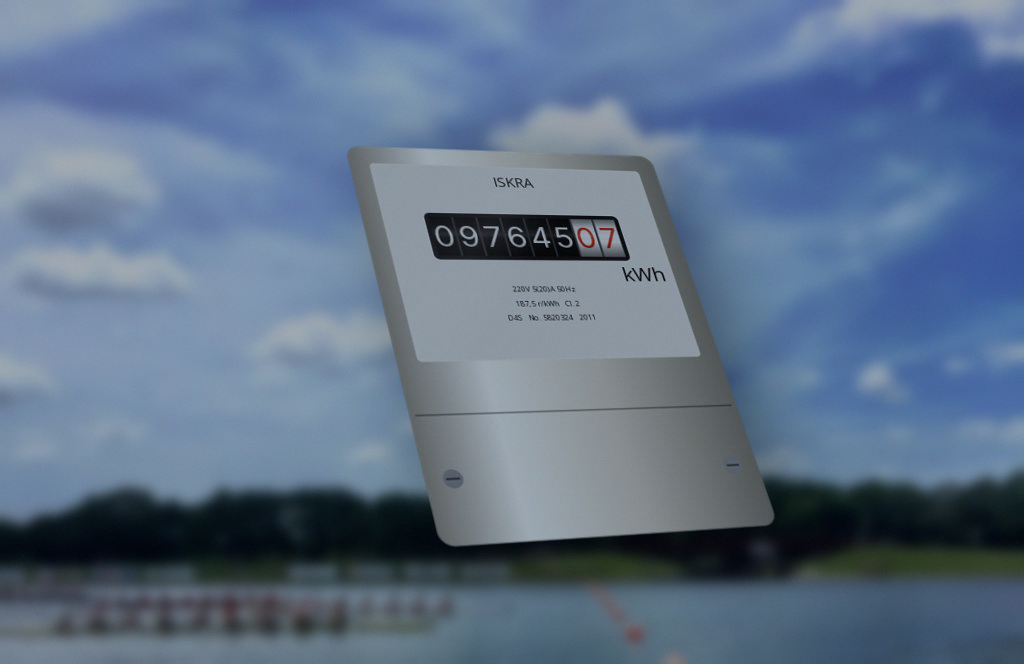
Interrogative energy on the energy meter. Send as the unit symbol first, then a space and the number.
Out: kWh 97645.07
